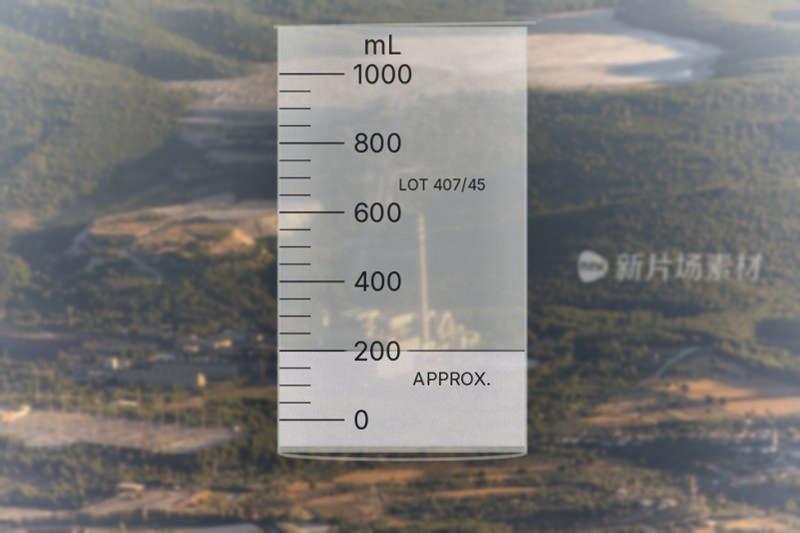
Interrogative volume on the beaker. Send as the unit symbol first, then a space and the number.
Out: mL 200
